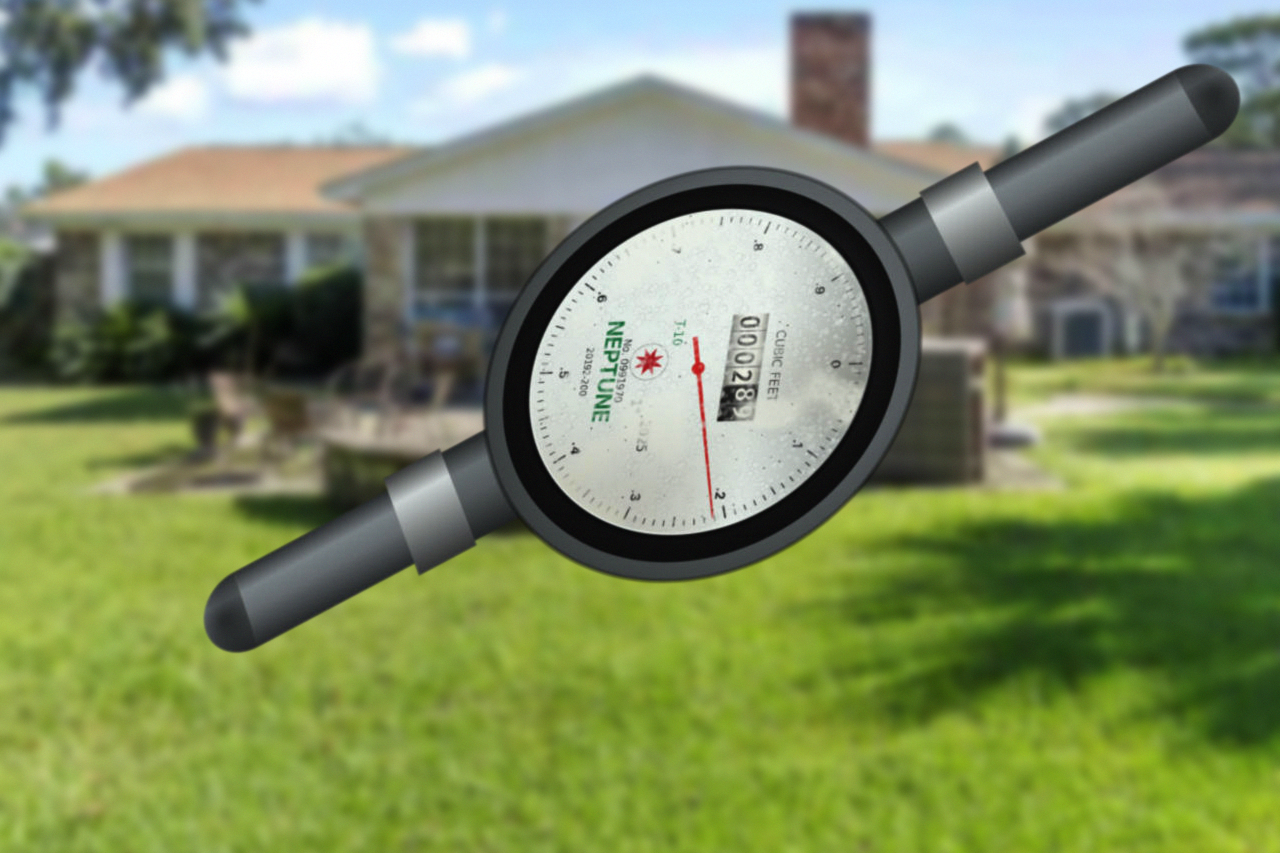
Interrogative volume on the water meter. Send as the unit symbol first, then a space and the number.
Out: ft³ 289.21
